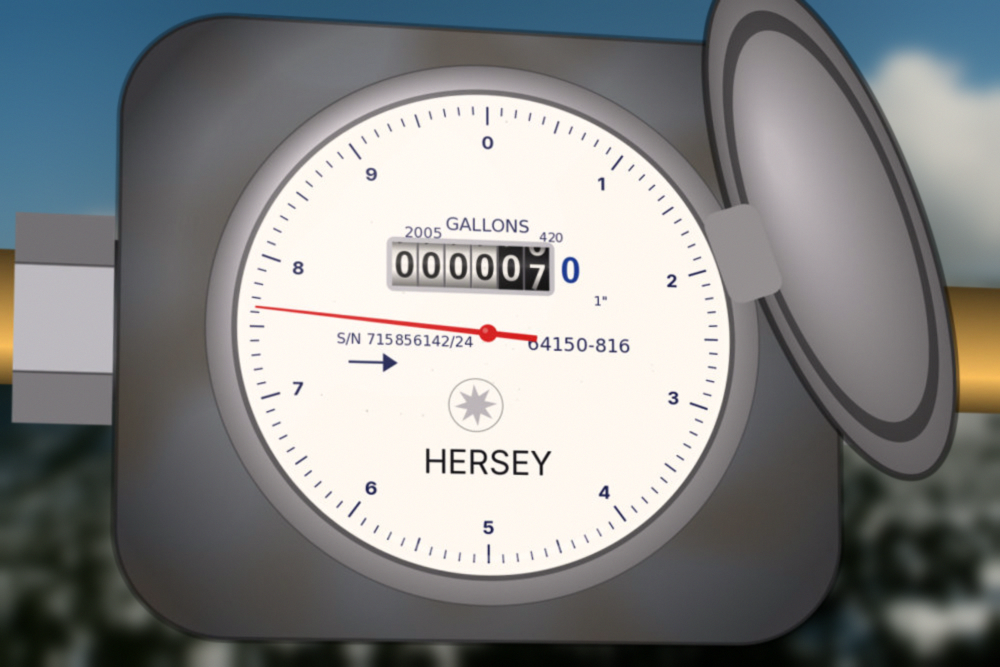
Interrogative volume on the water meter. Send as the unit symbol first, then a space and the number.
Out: gal 67.6
